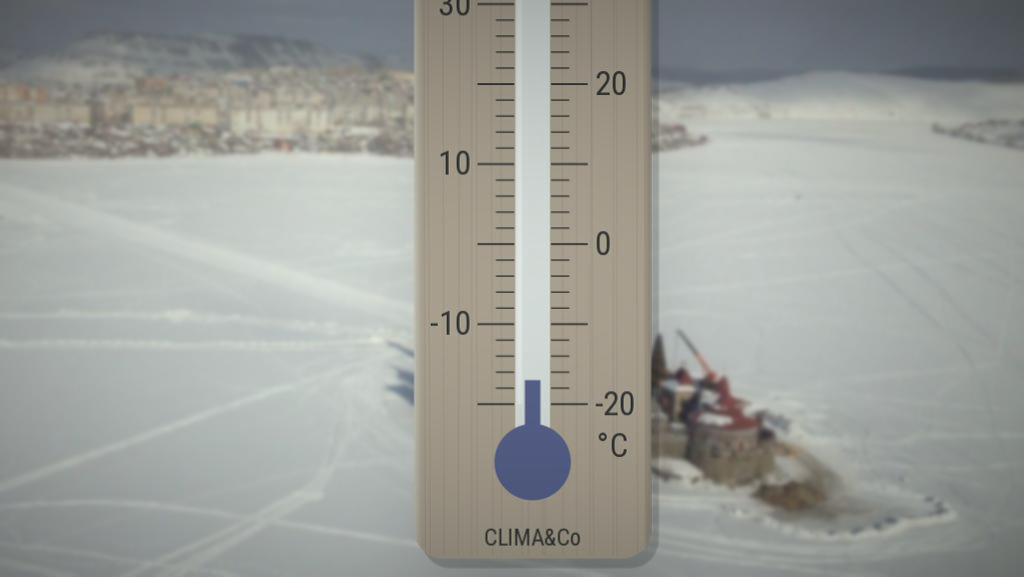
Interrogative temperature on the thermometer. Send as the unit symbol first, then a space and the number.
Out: °C -17
